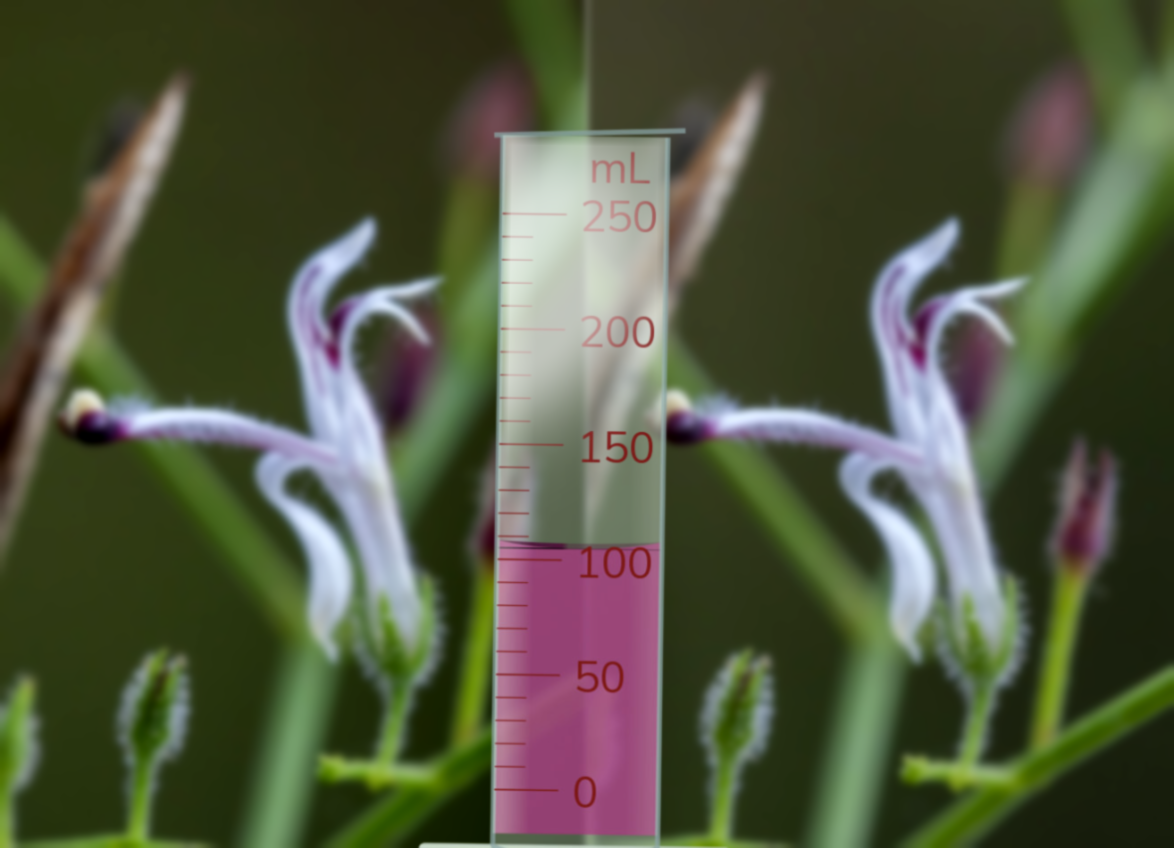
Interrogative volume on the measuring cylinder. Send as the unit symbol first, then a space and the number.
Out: mL 105
